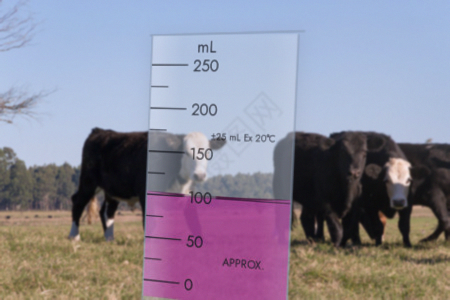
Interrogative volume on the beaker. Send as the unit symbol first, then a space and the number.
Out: mL 100
